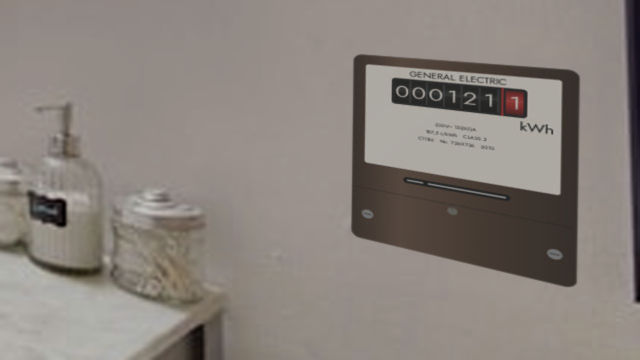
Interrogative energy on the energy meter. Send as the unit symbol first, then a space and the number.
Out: kWh 121.1
